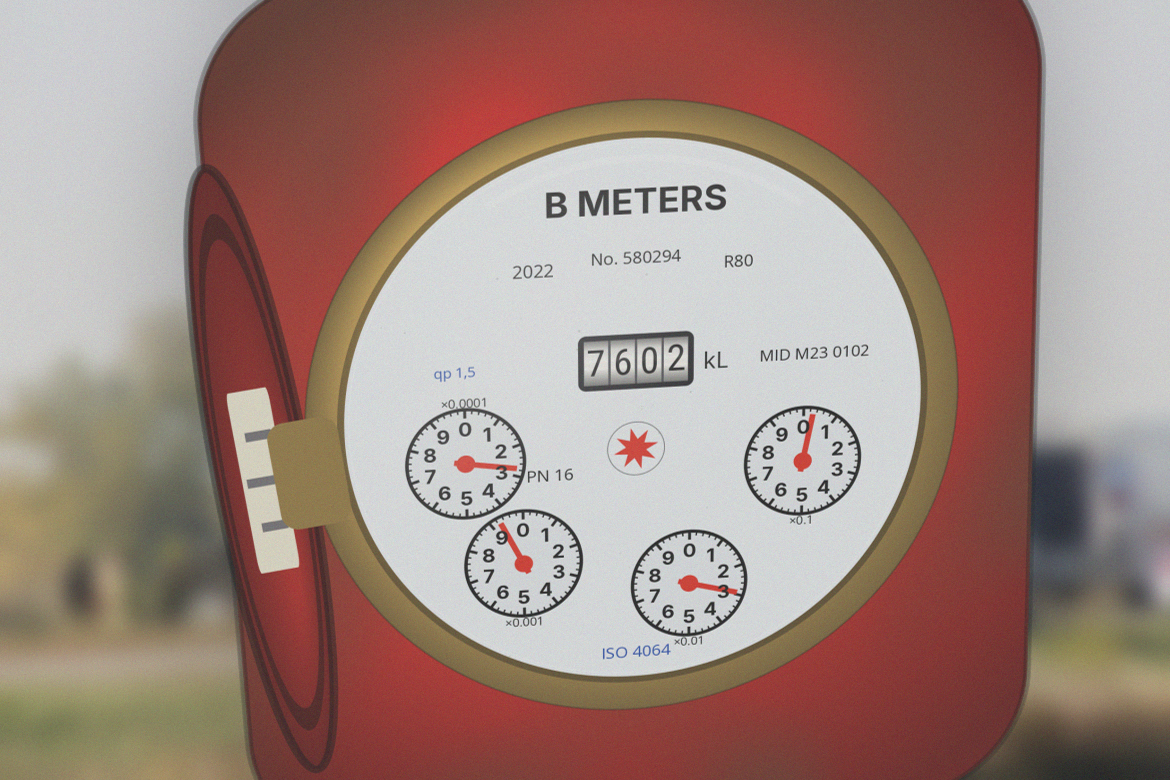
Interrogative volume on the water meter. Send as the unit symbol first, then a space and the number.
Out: kL 7602.0292
